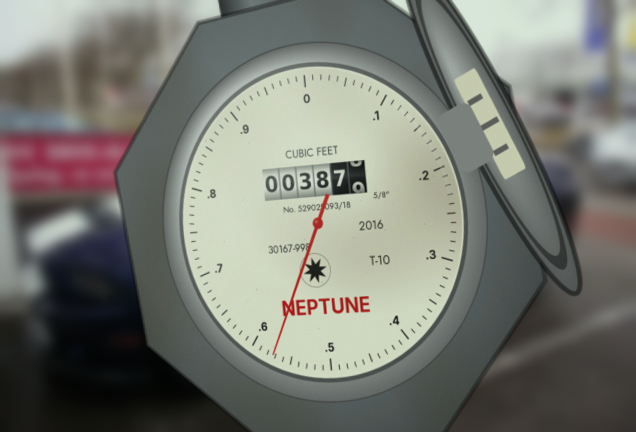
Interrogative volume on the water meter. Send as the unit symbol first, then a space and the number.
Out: ft³ 3878.57
